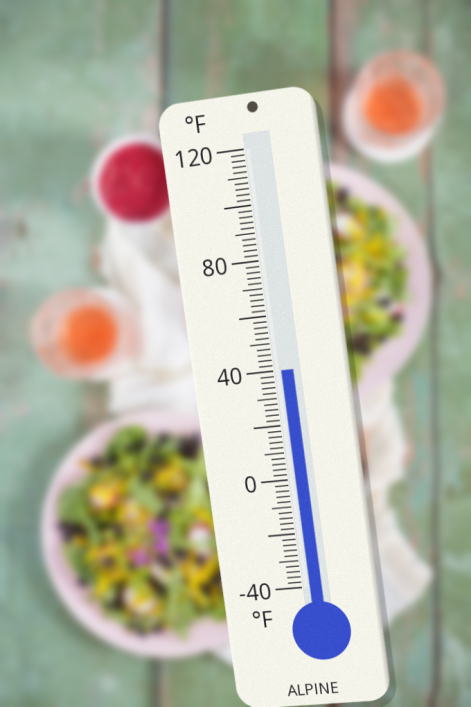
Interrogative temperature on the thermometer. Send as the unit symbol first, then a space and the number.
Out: °F 40
